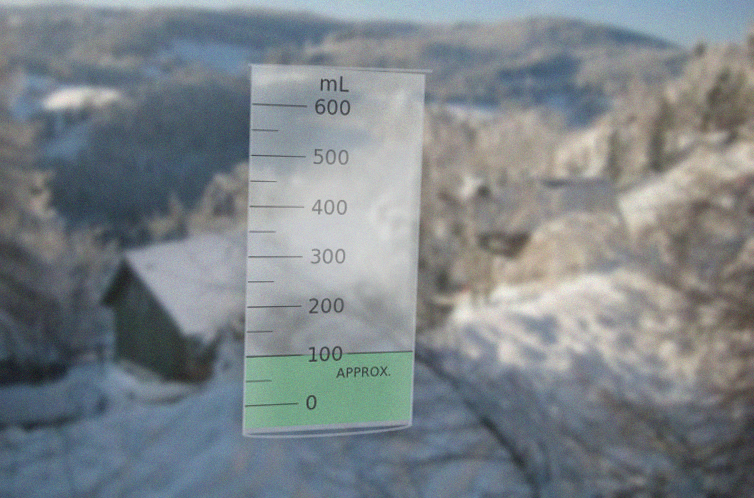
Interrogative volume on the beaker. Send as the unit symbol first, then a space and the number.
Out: mL 100
